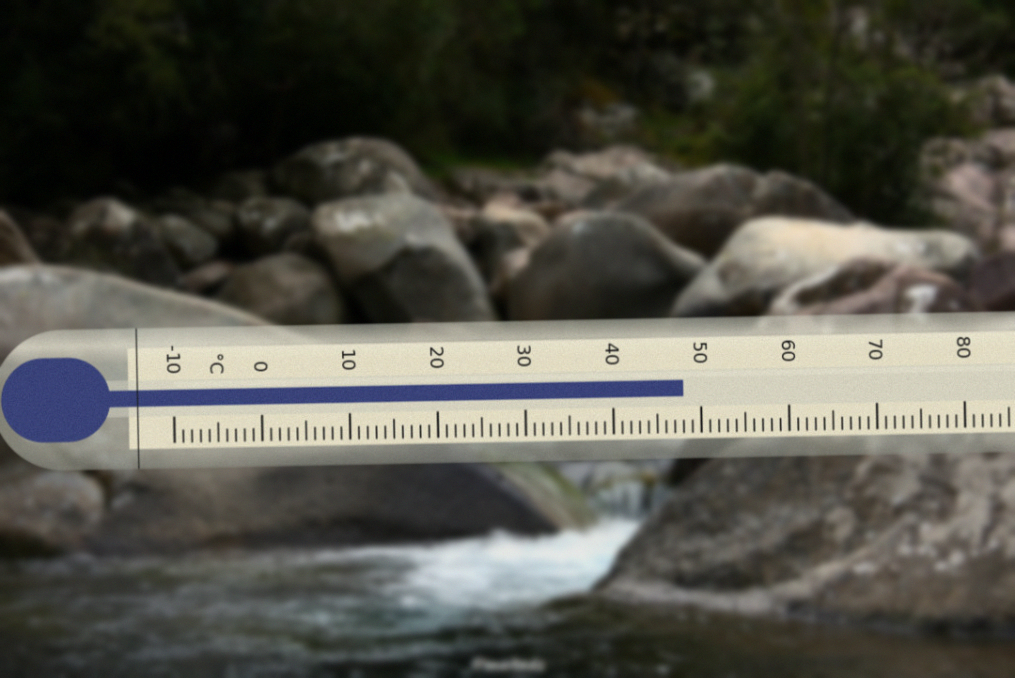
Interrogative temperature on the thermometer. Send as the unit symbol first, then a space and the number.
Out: °C 48
